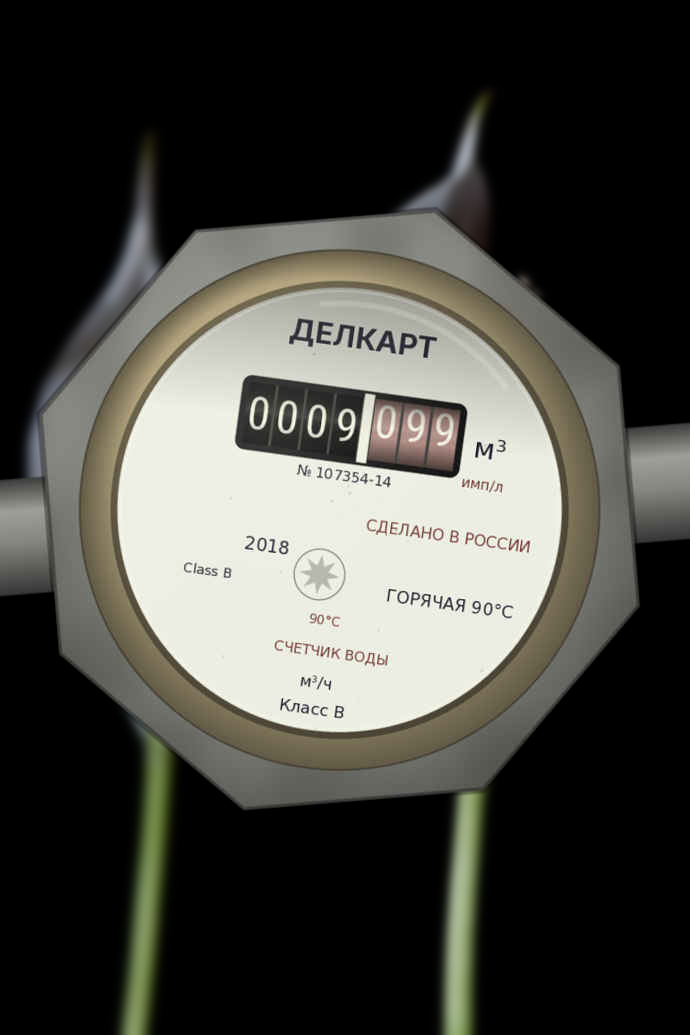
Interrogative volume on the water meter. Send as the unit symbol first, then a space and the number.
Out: m³ 9.099
